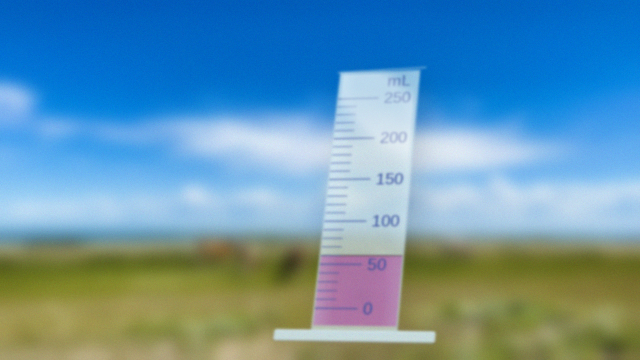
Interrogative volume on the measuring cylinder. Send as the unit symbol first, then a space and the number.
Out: mL 60
